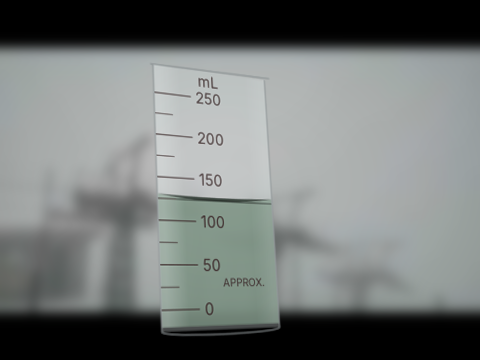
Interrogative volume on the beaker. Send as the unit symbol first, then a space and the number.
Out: mL 125
